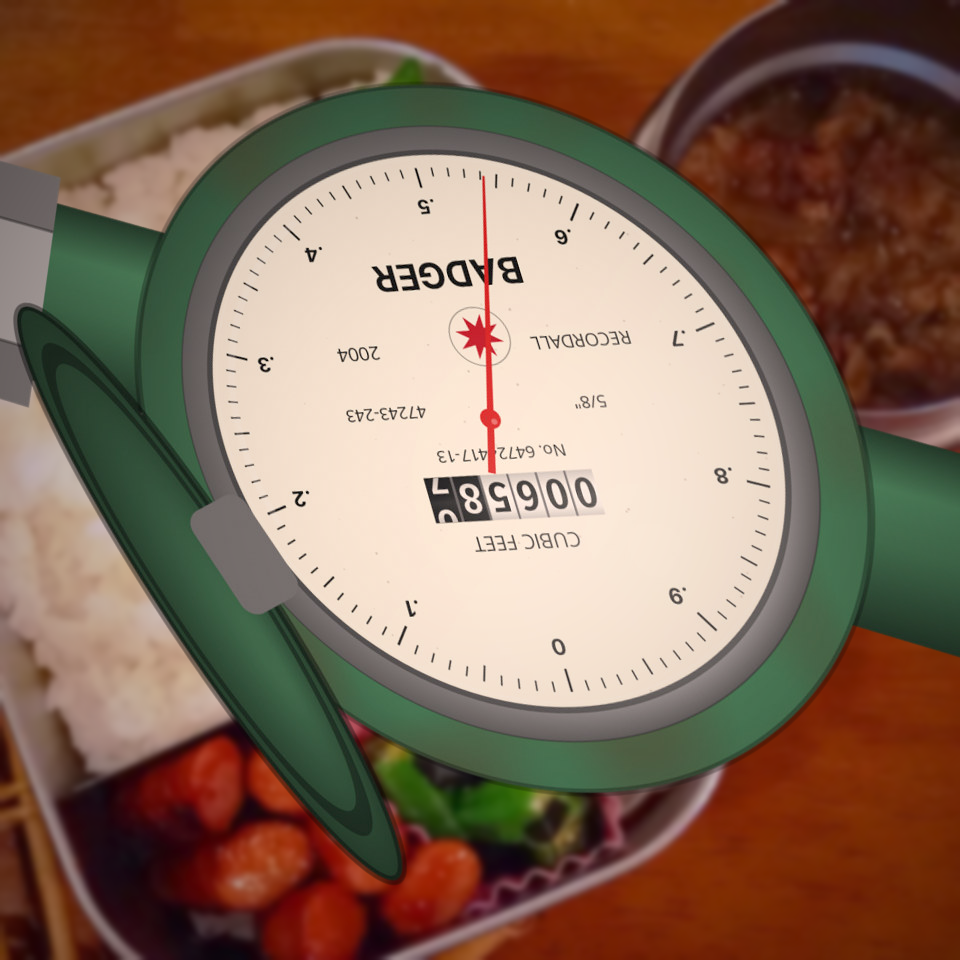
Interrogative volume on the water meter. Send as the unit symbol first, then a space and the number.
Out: ft³ 6586.54
